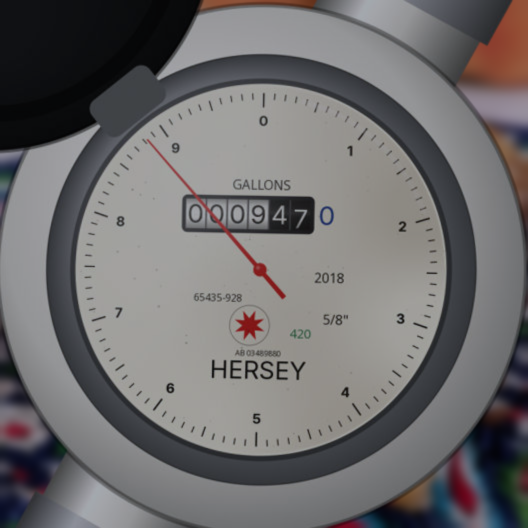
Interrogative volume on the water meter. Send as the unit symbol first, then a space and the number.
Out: gal 9468.8
